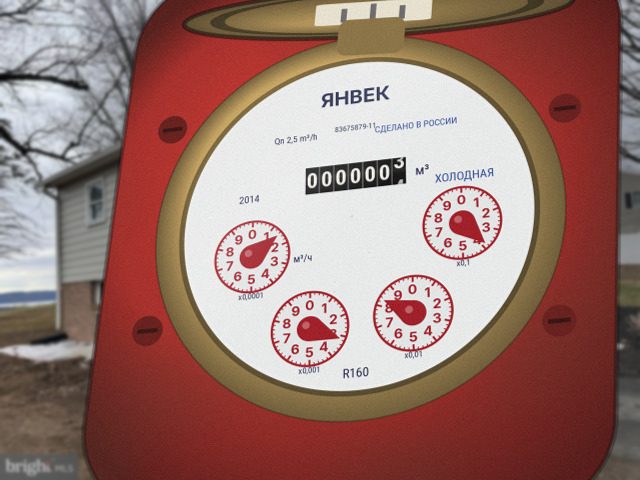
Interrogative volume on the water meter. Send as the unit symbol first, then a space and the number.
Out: m³ 3.3831
